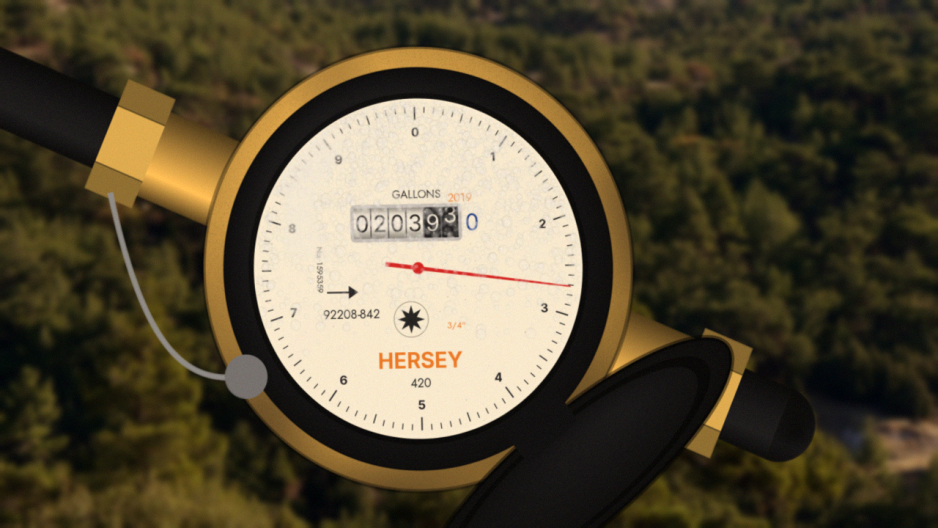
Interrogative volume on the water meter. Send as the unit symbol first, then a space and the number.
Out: gal 203932.7
